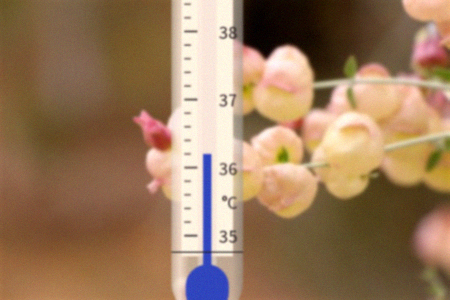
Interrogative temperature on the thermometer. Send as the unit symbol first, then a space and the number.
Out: °C 36.2
